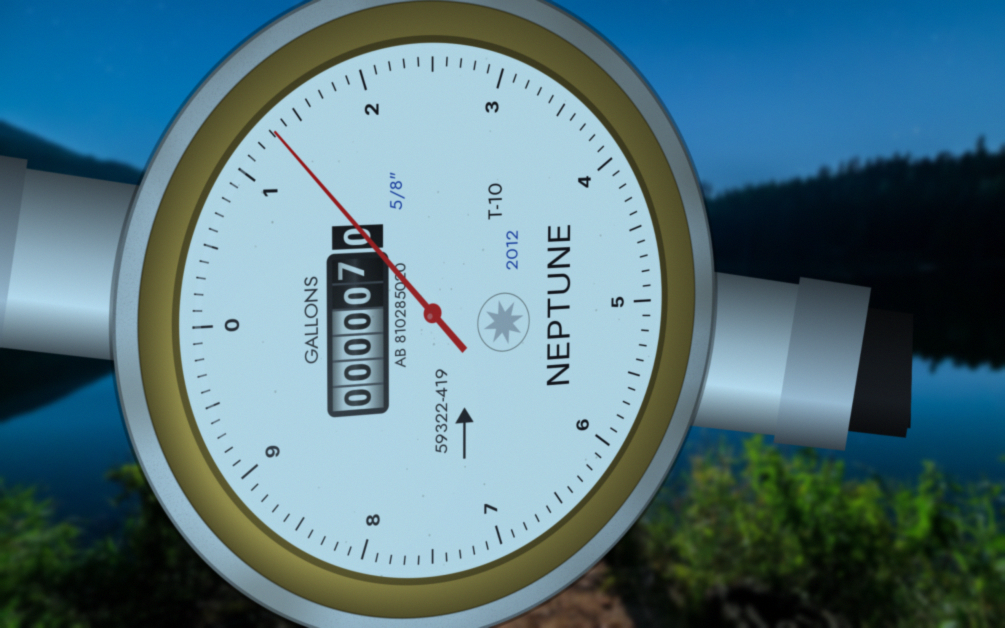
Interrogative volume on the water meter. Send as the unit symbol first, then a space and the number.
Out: gal 71.3
